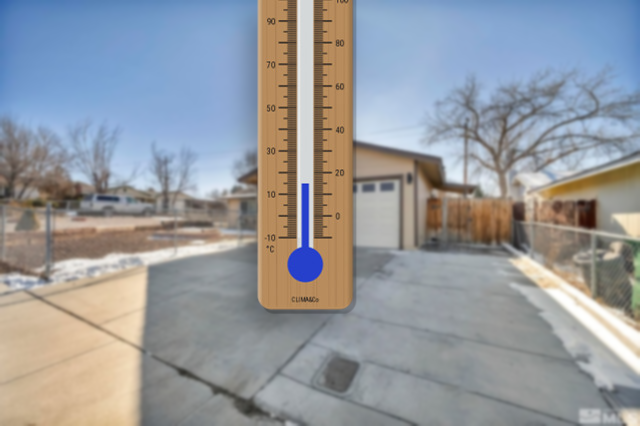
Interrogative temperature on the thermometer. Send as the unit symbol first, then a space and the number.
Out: °C 15
